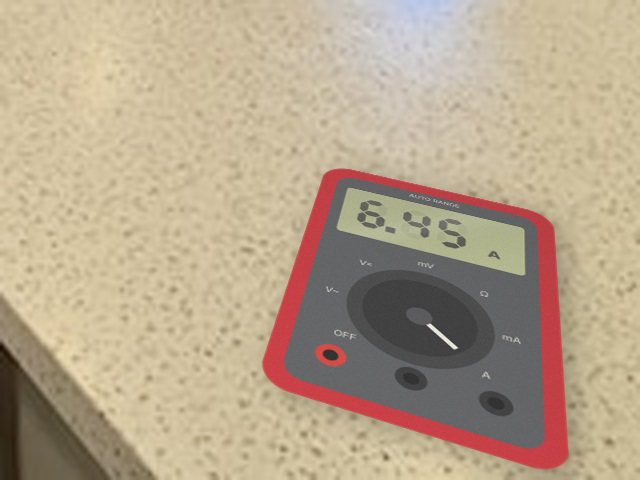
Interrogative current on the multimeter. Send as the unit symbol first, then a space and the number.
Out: A 6.45
